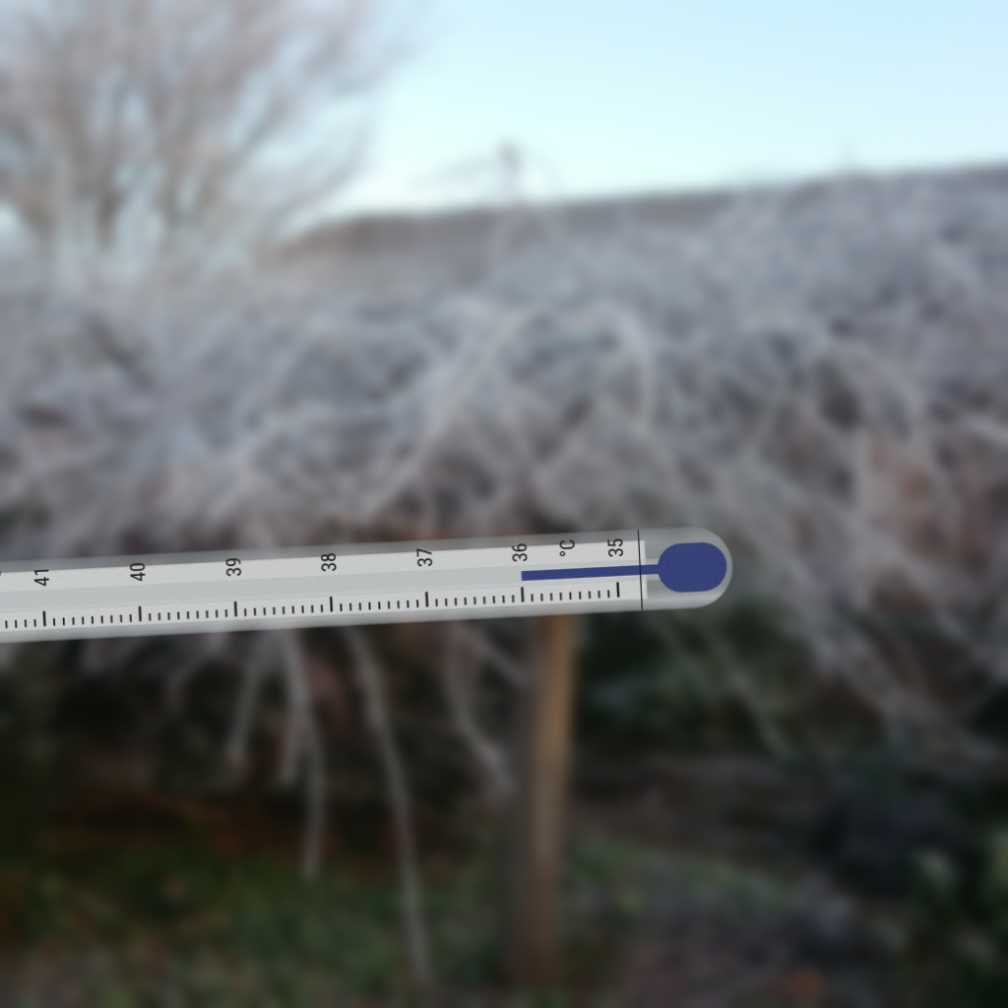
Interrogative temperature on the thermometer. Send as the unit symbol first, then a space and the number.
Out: °C 36
